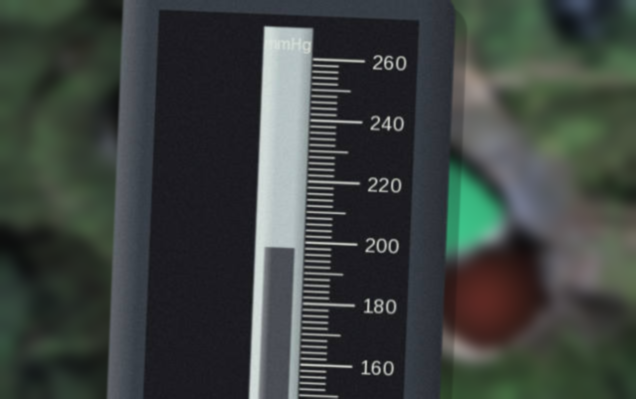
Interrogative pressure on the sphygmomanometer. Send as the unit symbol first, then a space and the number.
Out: mmHg 198
